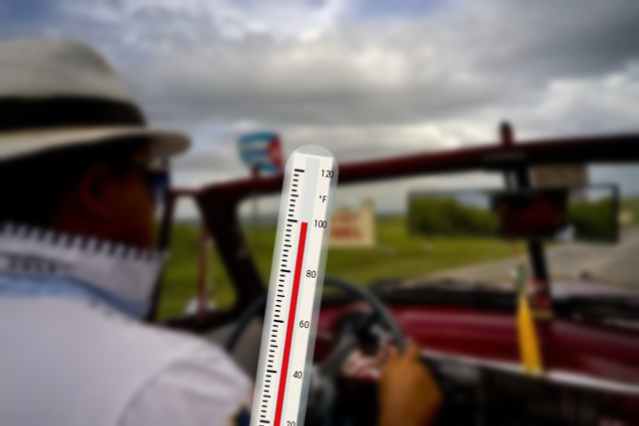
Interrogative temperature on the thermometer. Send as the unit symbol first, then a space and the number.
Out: °F 100
